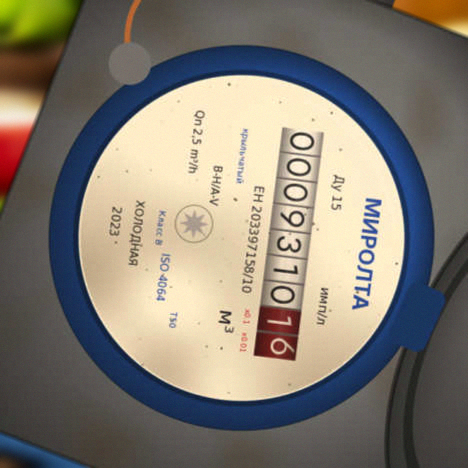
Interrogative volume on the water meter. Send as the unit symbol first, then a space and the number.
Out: m³ 9310.16
